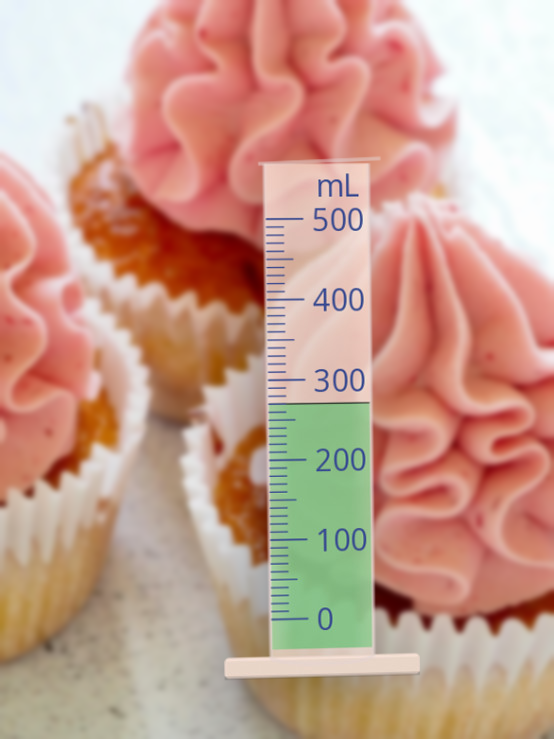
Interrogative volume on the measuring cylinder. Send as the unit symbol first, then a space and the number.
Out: mL 270
